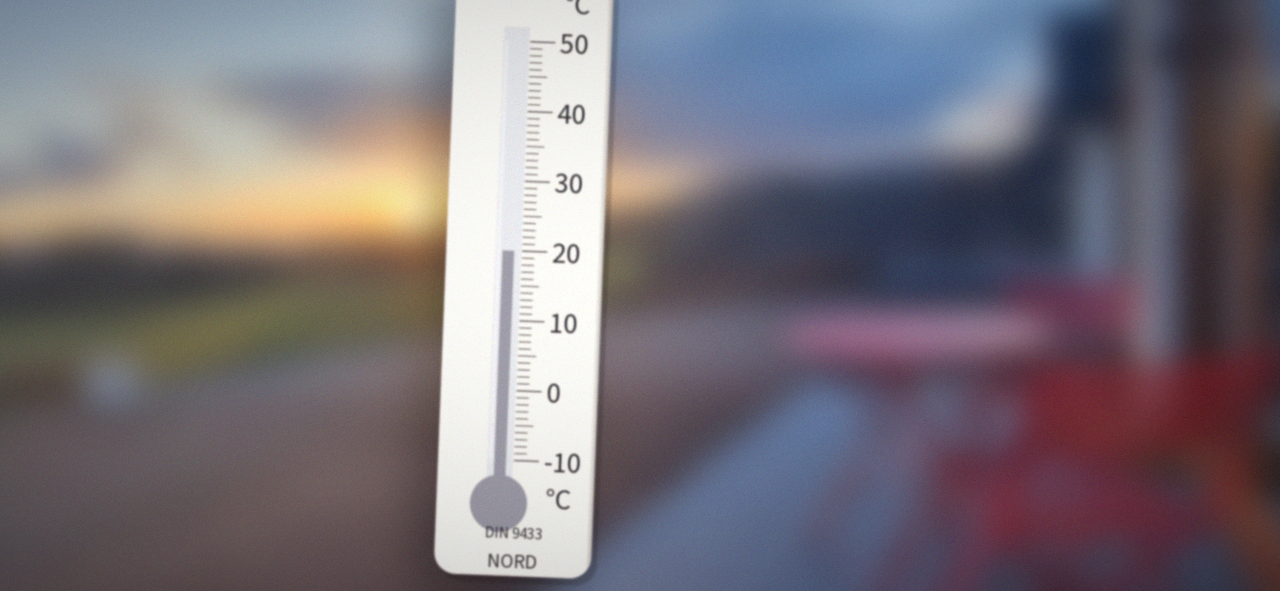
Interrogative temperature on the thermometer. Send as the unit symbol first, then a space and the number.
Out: °C 20
